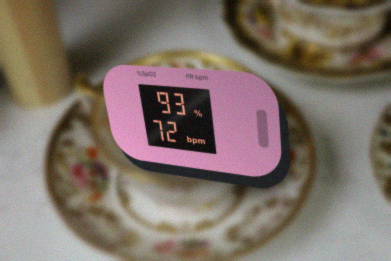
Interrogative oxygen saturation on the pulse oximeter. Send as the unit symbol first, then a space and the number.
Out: % 93
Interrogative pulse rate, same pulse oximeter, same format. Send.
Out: bpm 72
